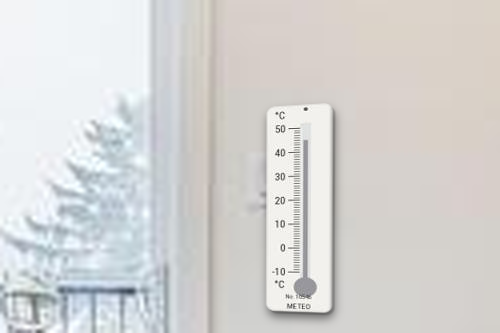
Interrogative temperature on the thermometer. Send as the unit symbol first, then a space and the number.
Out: °C 45
